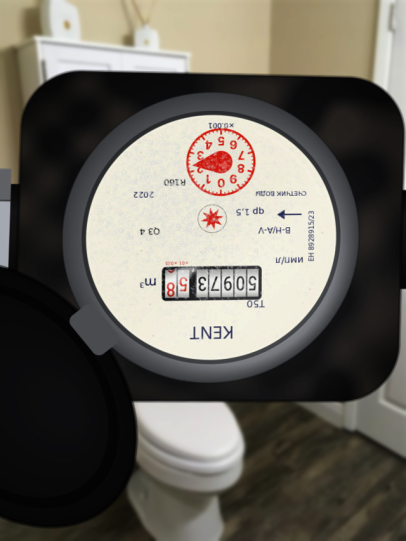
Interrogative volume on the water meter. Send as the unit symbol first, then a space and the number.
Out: m³ 50973.582
